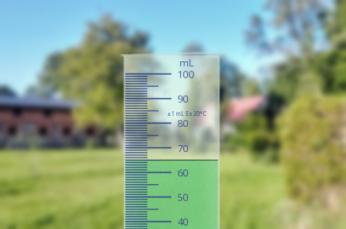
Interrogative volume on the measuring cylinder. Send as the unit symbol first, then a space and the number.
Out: mL 65
